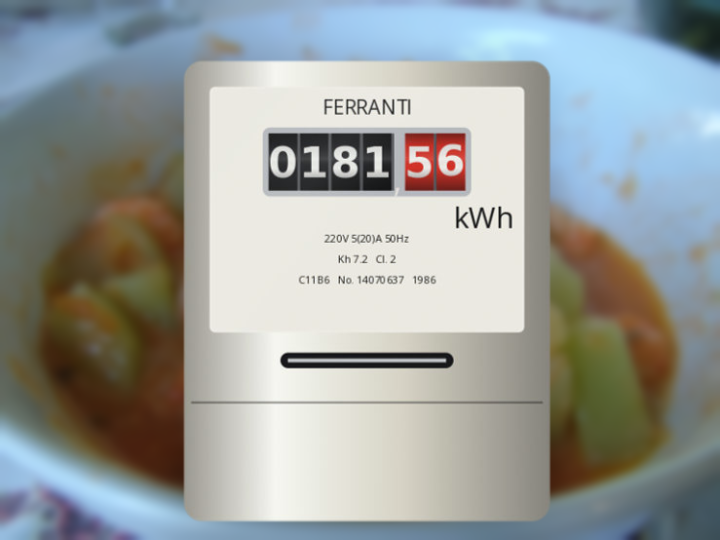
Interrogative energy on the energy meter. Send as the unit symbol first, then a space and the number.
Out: kWh 181.56
